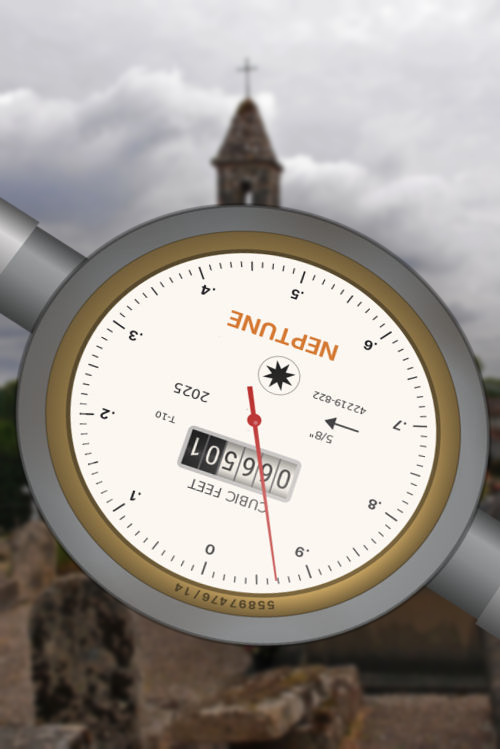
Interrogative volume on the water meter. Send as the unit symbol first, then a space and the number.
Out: ft³ 66500.93
